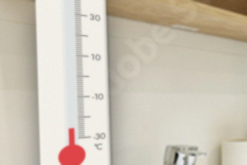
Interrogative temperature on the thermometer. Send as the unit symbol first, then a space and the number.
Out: °C -25
